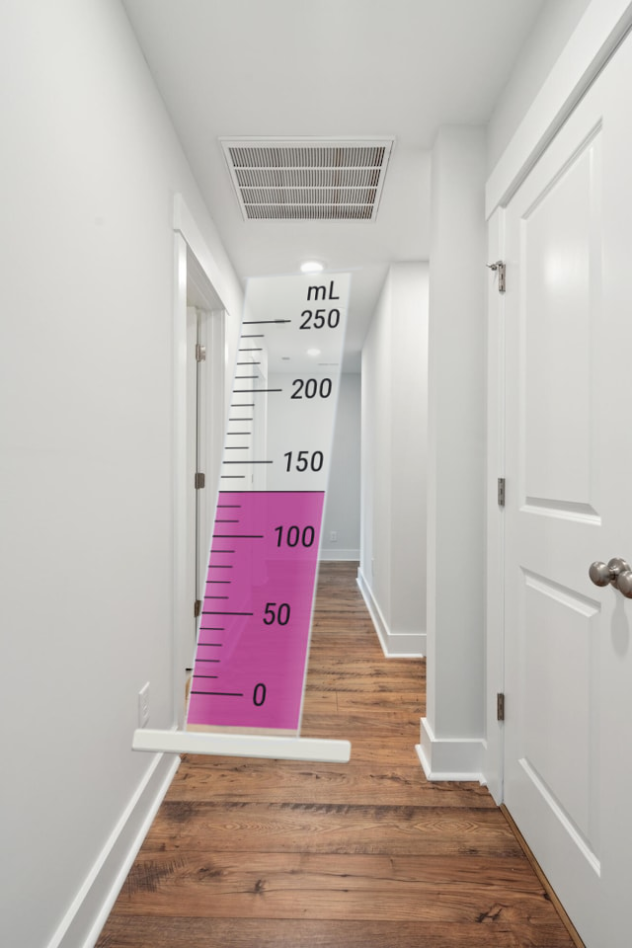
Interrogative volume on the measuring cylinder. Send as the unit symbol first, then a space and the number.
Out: mL 130
